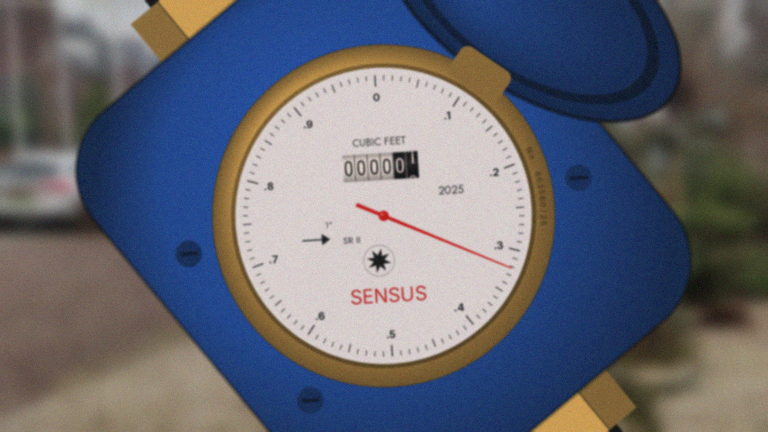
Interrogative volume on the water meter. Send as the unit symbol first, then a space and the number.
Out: ft³ 1.32
